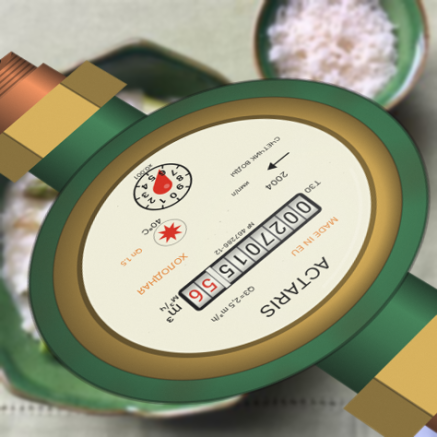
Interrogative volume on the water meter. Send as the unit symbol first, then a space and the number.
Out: m³ 27015.565
